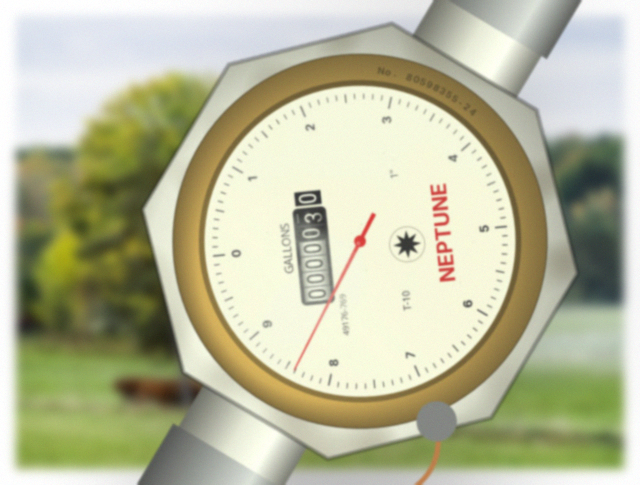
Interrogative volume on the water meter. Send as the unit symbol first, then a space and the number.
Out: gal 28.4
